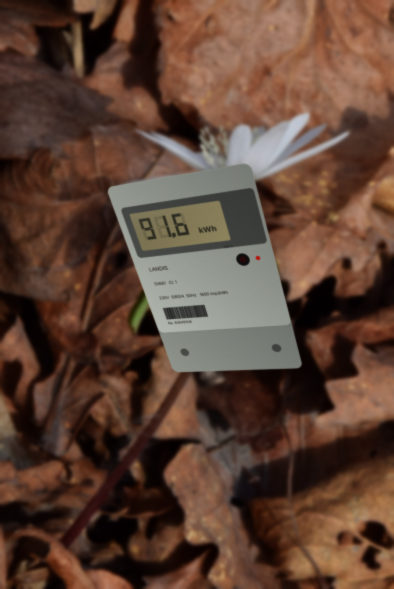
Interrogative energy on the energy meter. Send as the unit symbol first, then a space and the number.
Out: kWh 91.6
